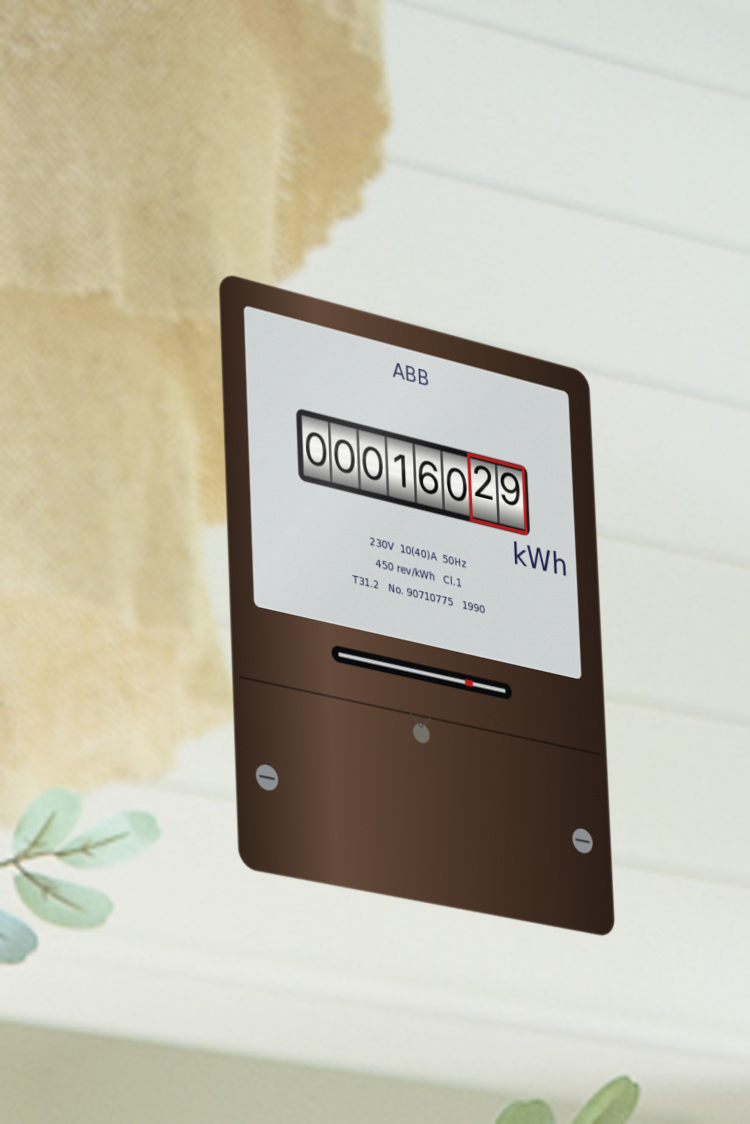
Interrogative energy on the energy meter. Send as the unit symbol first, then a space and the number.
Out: kWh 160.29
